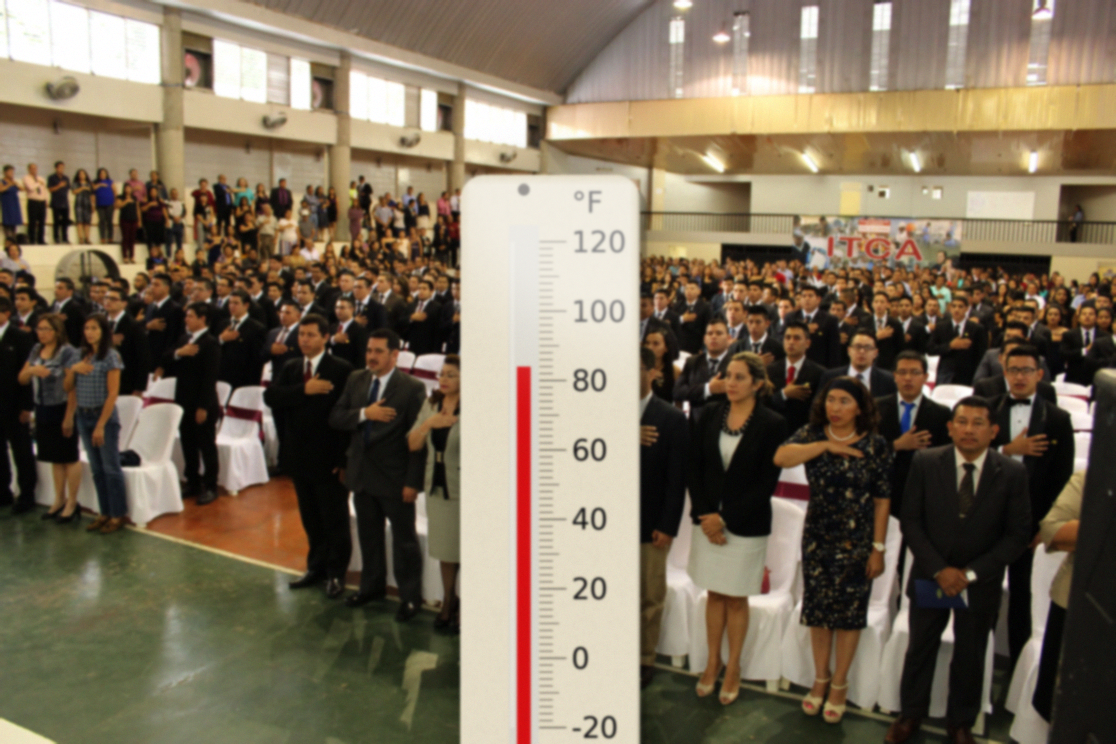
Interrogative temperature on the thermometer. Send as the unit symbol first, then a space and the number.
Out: °F 84
